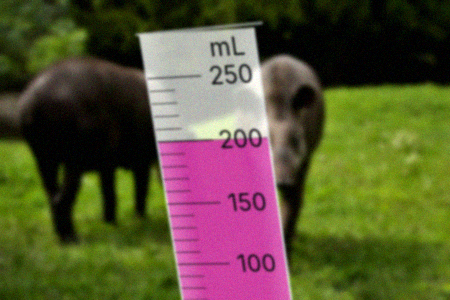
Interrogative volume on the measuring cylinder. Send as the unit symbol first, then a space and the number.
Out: mL 200
